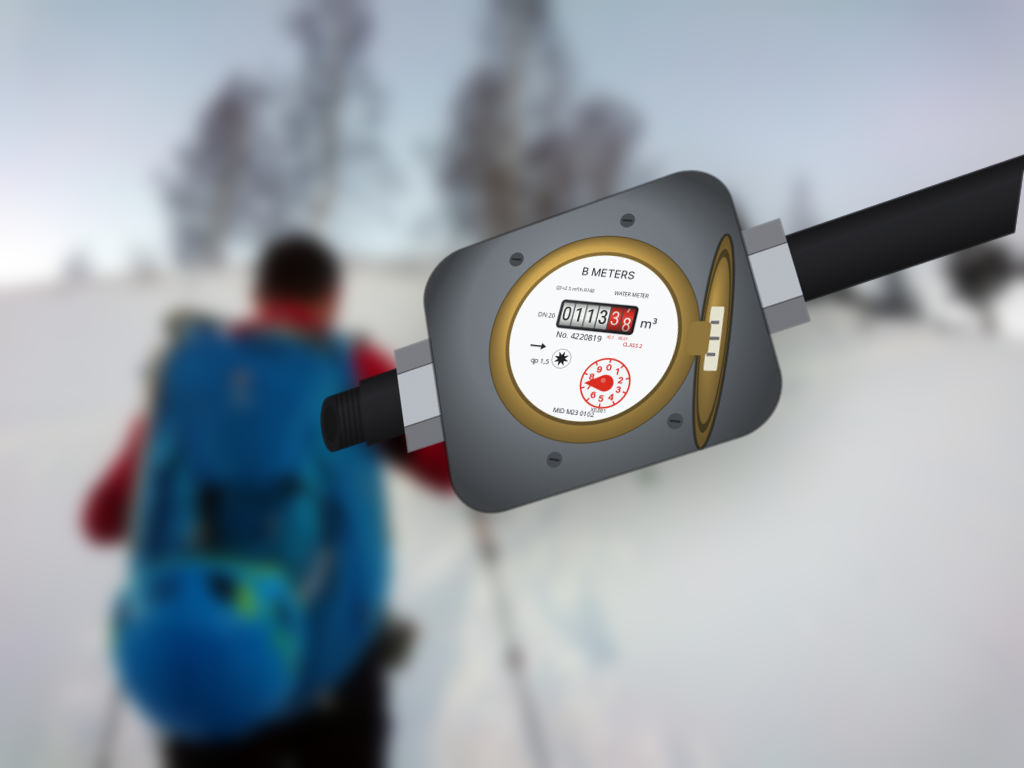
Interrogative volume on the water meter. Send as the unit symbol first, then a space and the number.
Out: m³ 113.377
